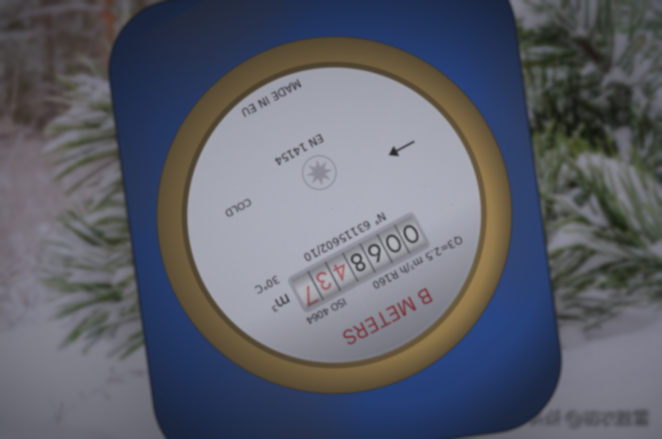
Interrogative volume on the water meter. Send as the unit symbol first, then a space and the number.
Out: m³ 68.437
